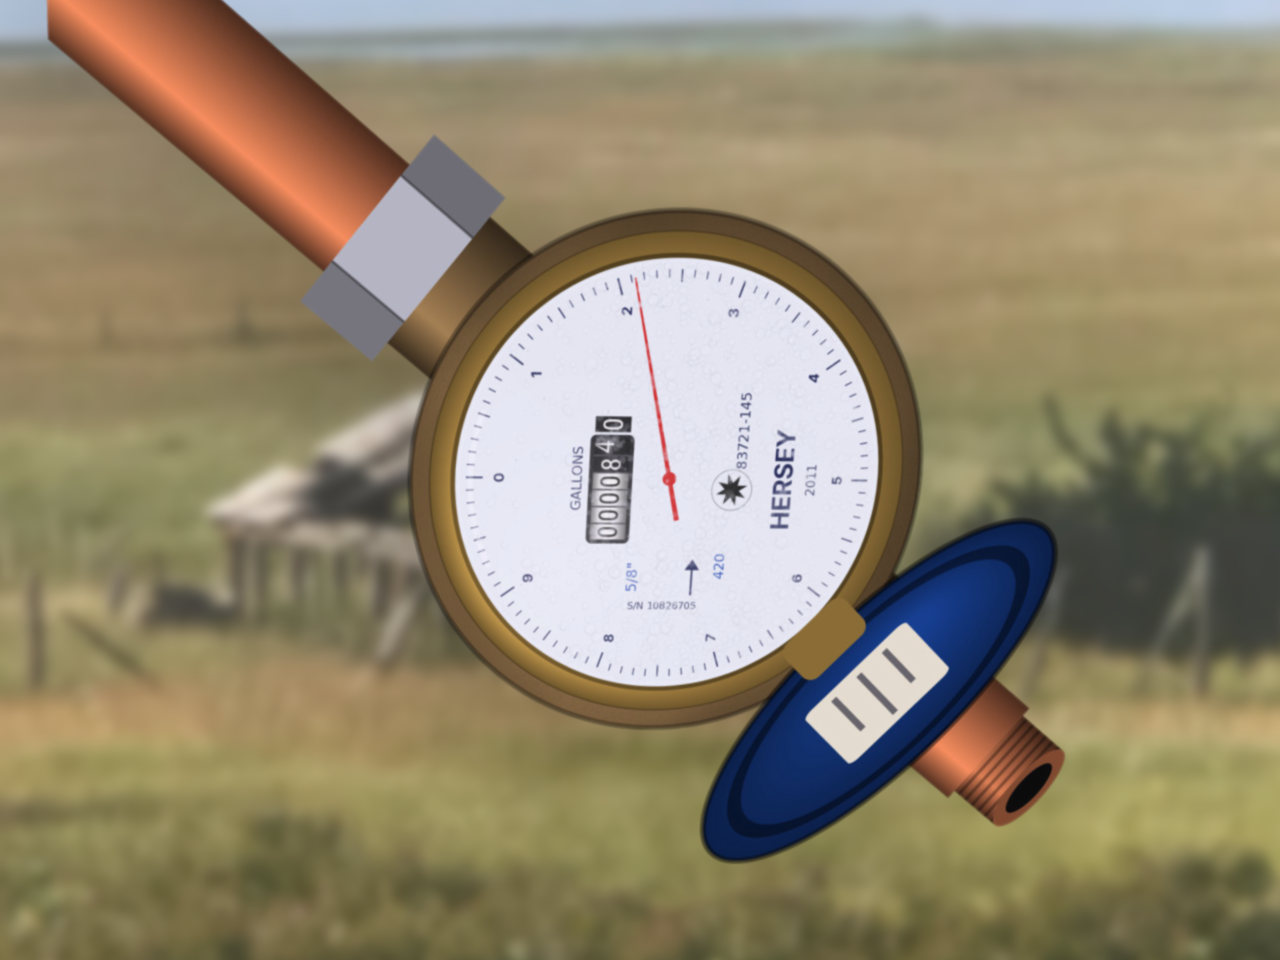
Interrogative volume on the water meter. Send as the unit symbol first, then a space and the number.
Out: gal 842.1
